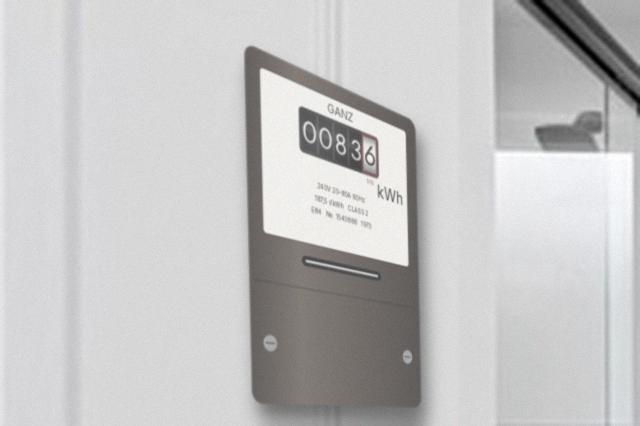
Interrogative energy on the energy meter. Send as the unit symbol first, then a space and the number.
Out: kWh 83.6
